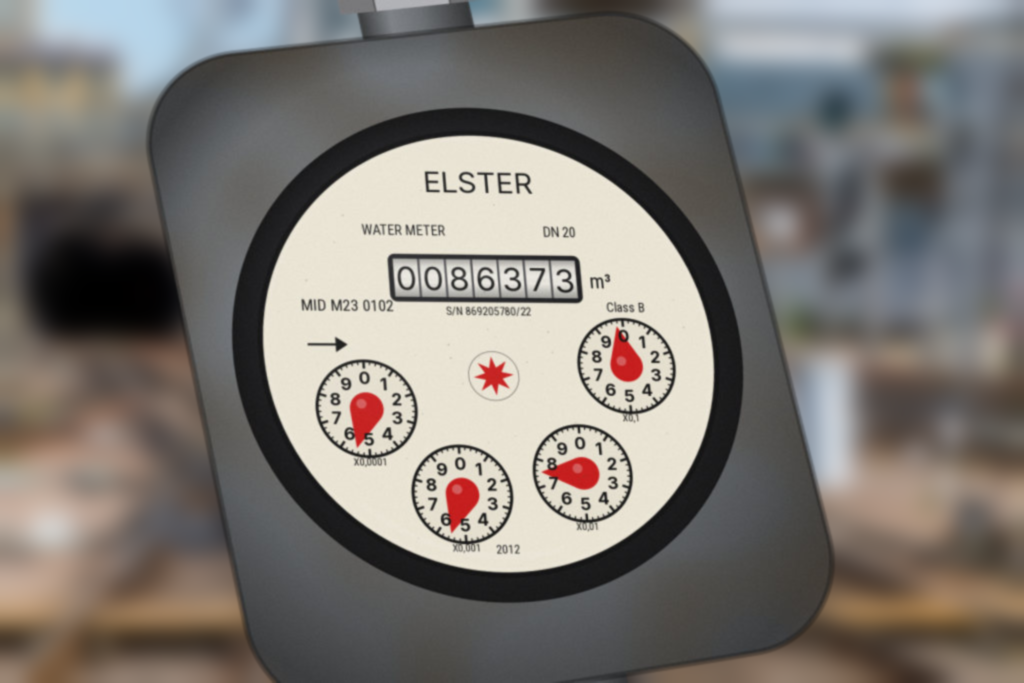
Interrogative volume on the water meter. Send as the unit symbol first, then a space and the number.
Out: m³ 86372.9755
